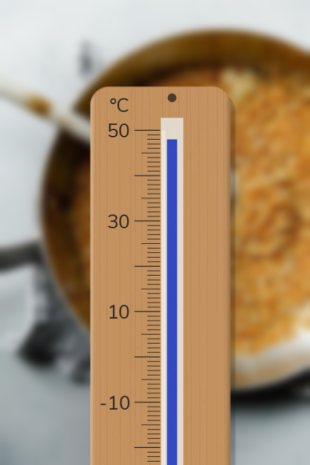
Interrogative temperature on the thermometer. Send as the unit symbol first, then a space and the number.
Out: °C 48
